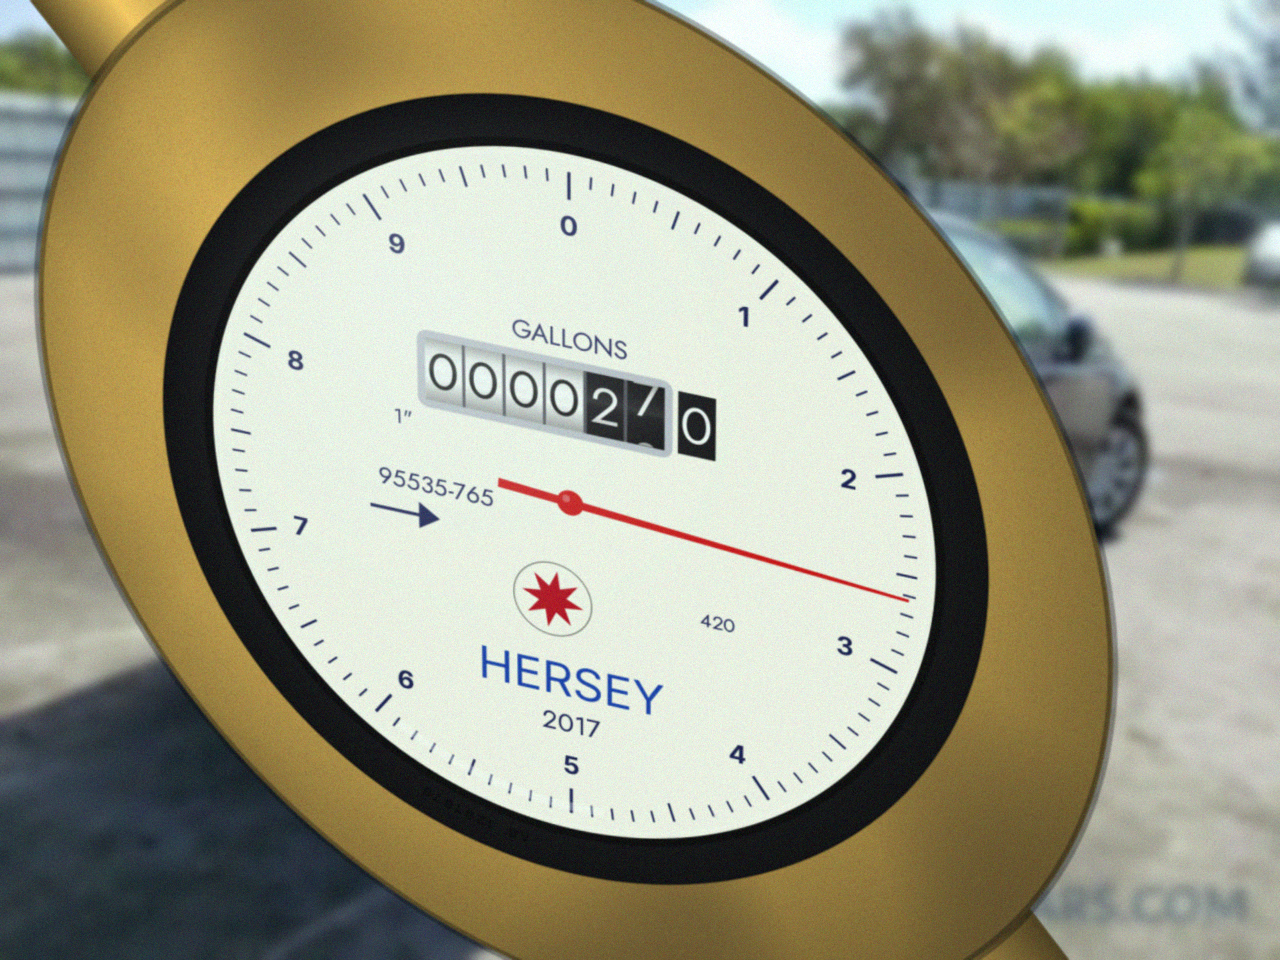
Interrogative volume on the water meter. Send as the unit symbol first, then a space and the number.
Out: gal 272.6
